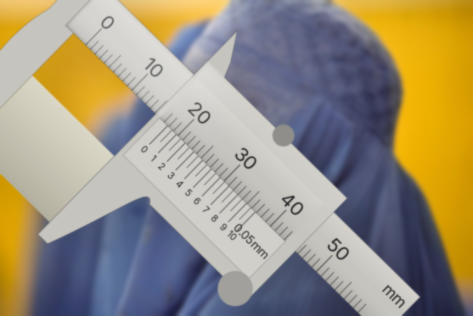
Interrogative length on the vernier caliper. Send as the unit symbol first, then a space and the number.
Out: mm 17.8
